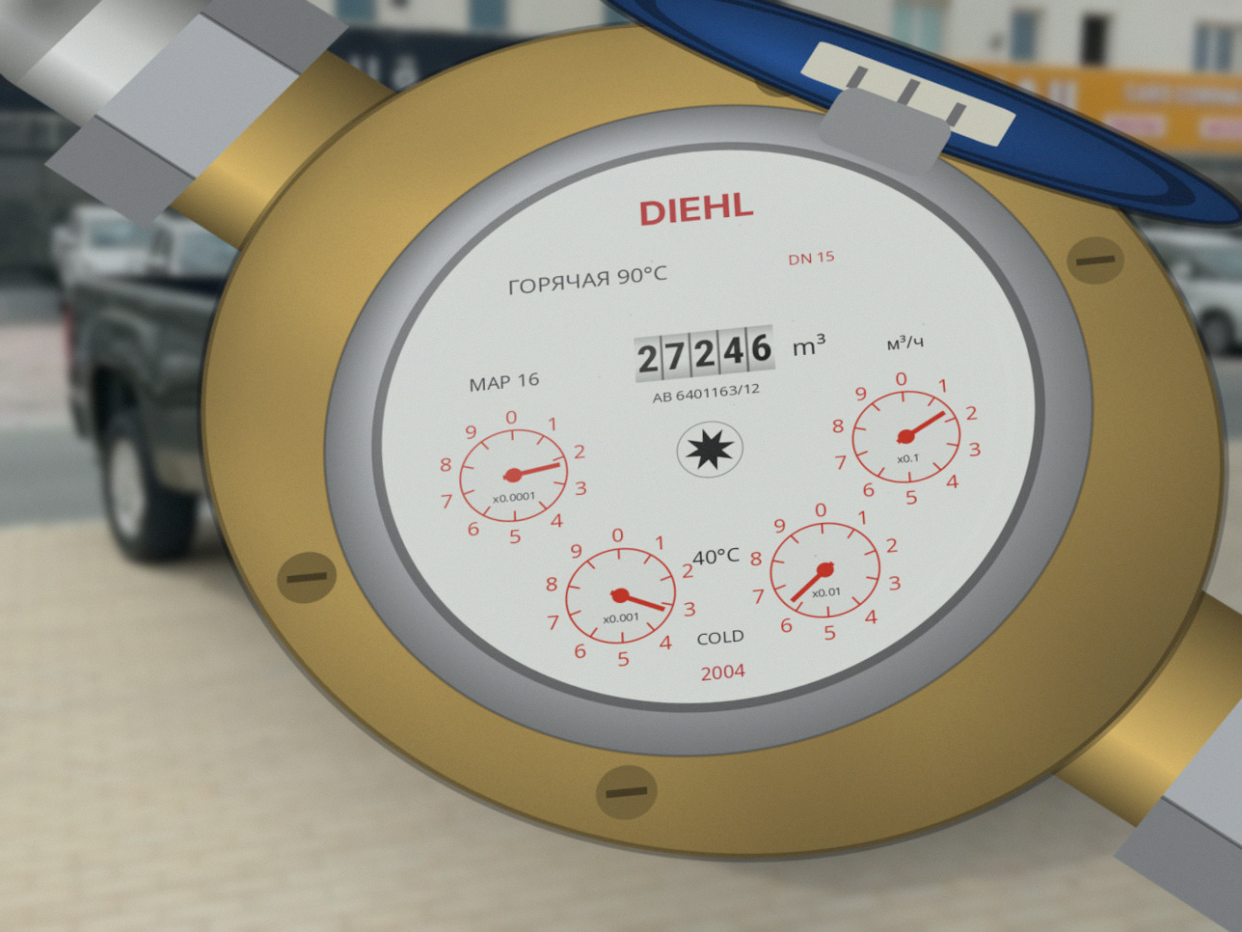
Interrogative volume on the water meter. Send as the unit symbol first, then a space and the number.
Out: m³ 27246.1632
